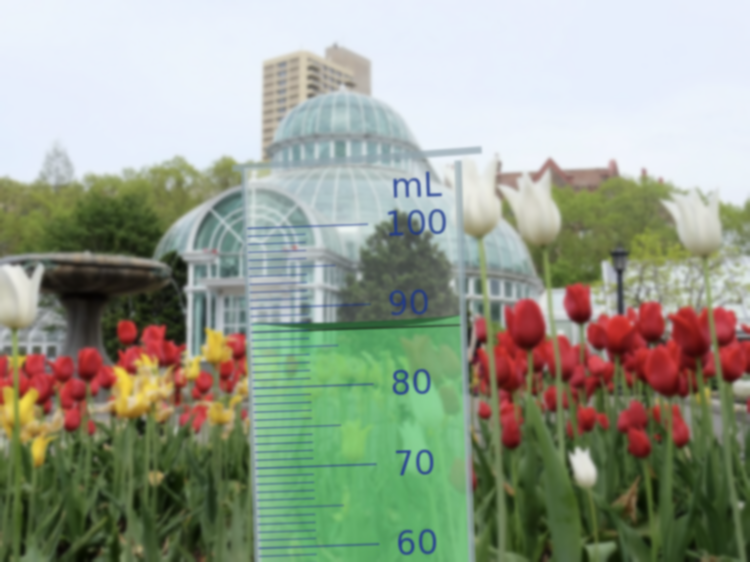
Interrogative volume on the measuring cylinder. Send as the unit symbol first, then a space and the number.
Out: mL 87
